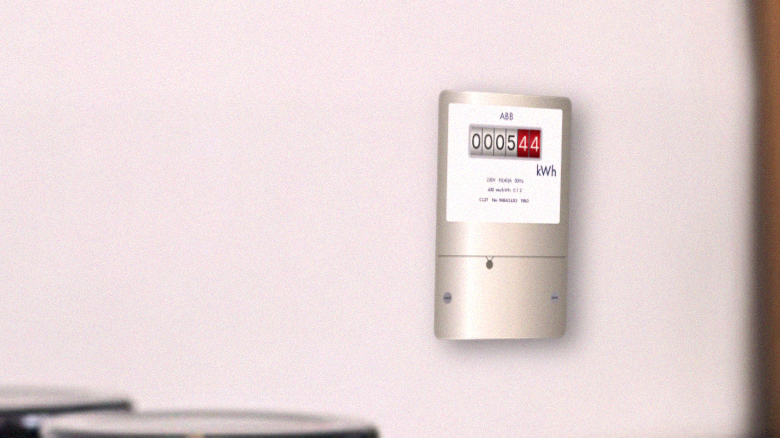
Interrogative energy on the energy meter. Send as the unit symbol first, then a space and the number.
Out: kWh 5.44
